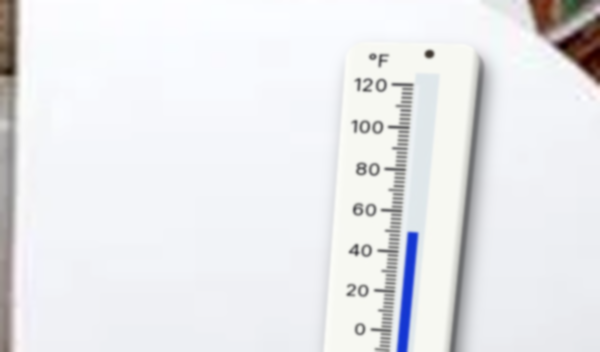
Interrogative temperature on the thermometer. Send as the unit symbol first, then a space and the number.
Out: °F 50
